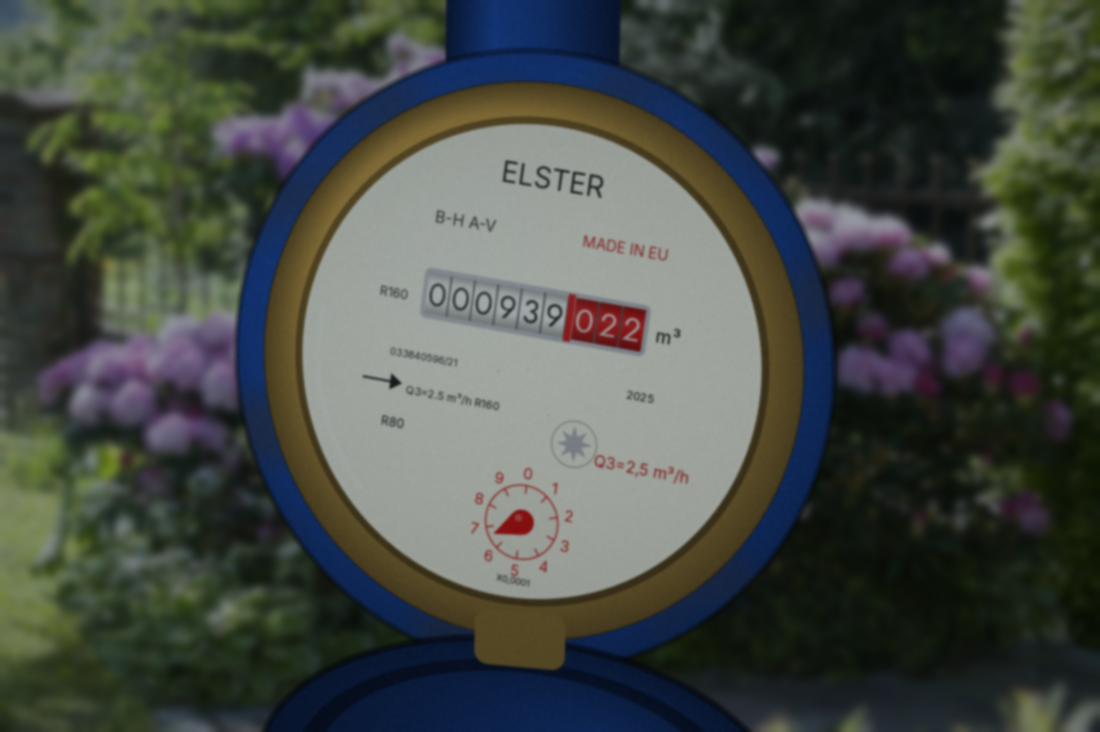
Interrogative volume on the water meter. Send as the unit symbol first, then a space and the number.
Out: m³ 939.0226
